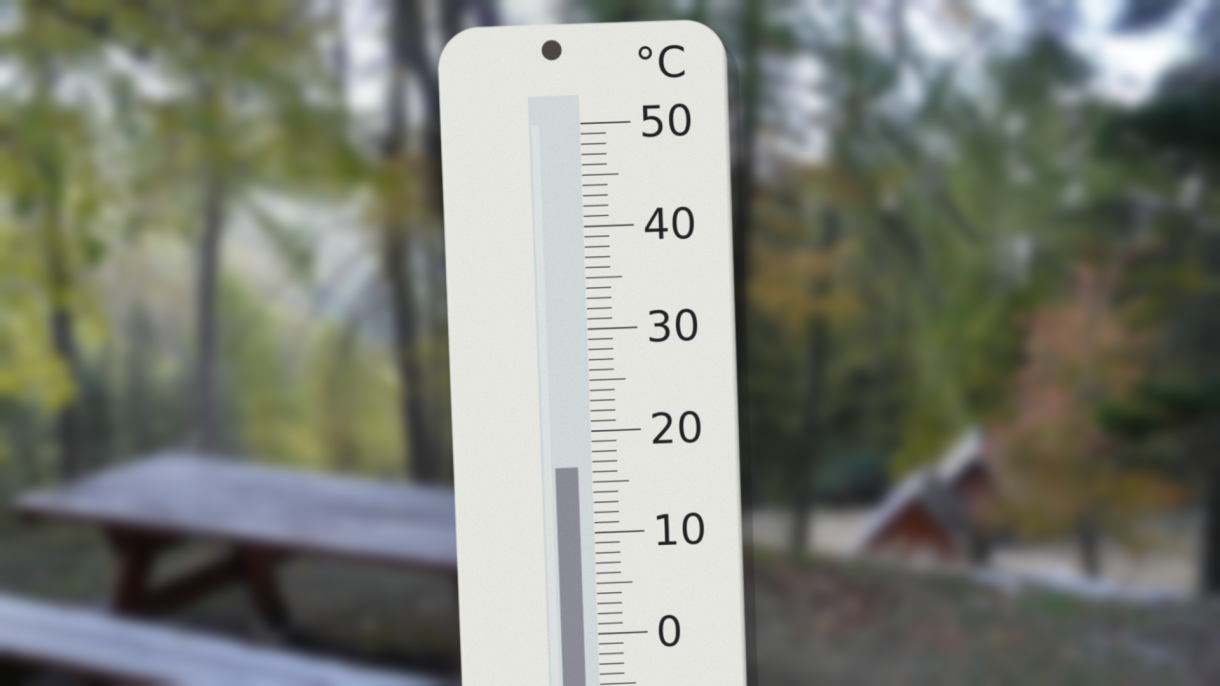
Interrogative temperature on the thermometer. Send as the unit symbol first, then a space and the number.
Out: °C 16.5
